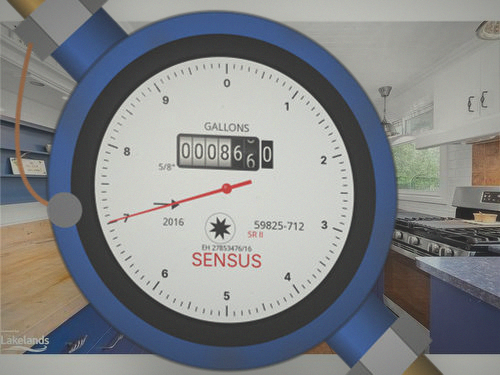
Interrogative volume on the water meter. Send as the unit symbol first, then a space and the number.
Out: gal 8657.0
